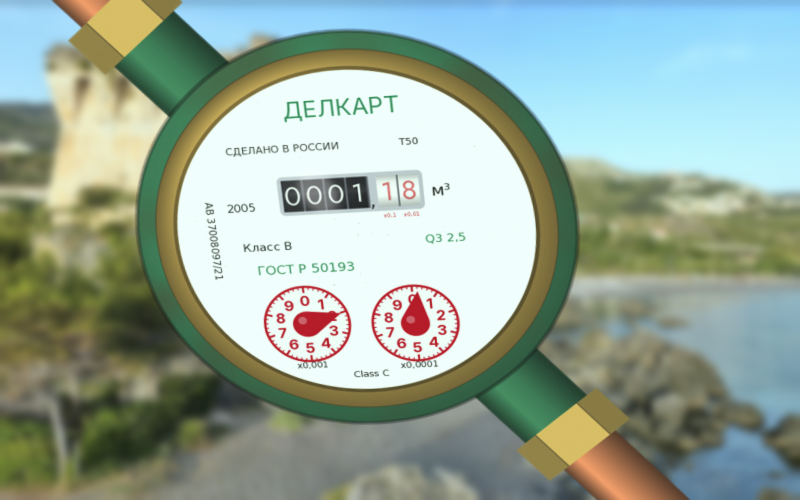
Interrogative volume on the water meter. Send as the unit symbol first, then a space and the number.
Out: m³ 1.1820
